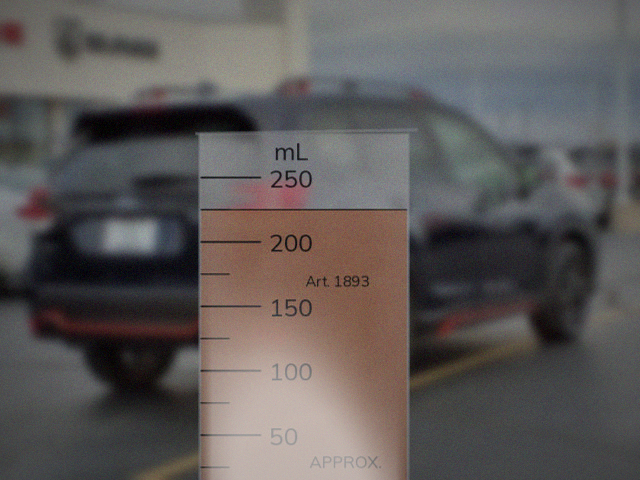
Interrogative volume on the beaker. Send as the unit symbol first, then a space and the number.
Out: mL 225
